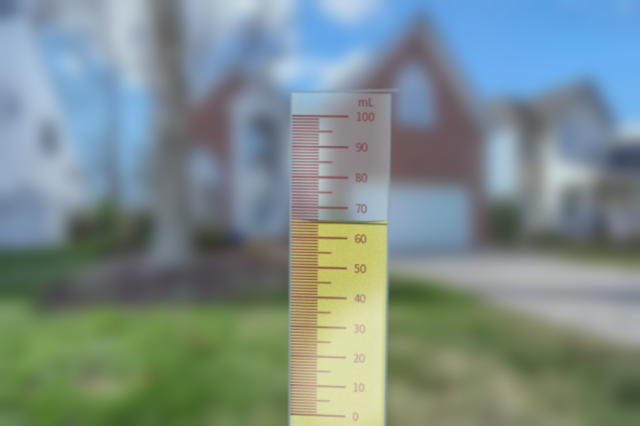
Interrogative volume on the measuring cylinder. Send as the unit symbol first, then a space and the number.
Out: mL 65
